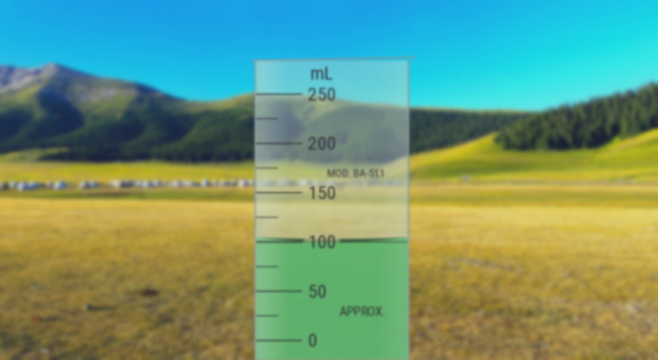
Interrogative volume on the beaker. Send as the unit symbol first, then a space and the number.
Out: mL 100
